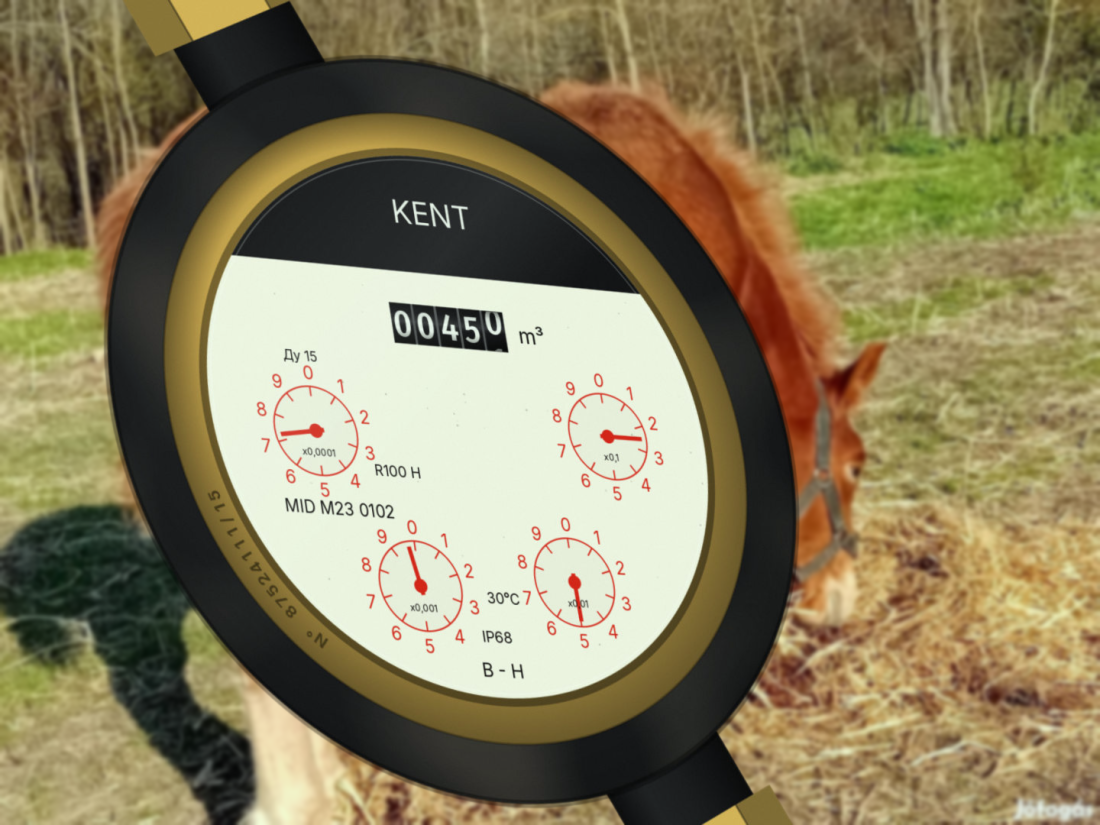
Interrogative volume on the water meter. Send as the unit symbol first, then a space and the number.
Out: m³ 450.2497
